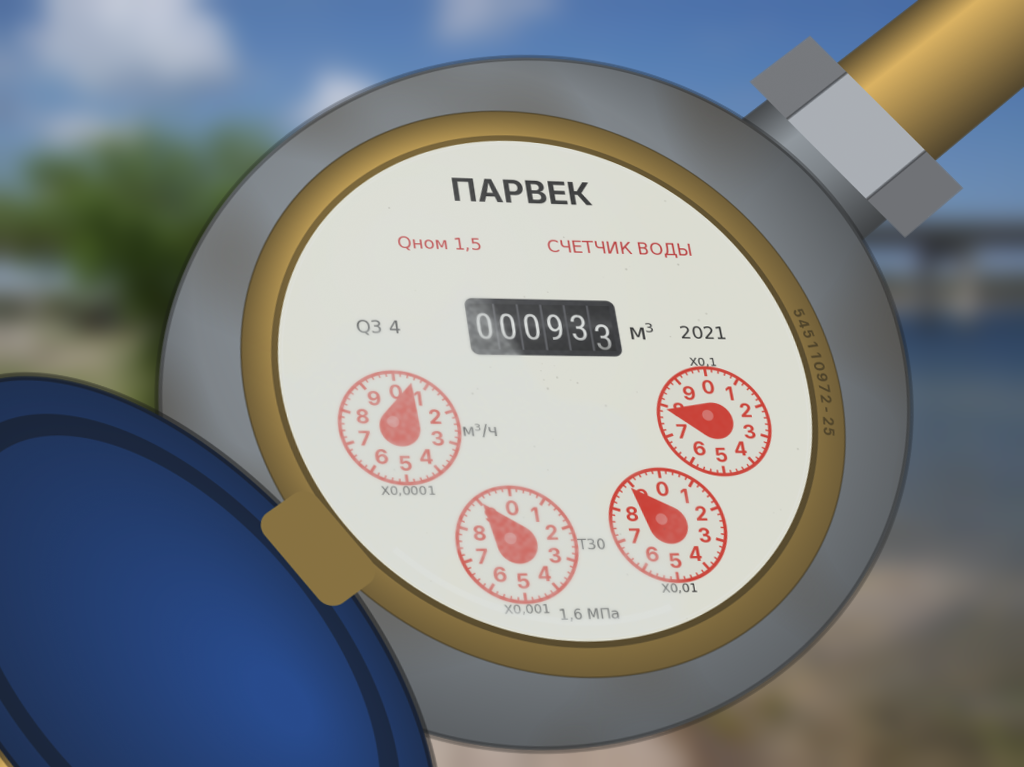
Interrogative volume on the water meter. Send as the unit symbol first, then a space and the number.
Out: m³ 932.7890
